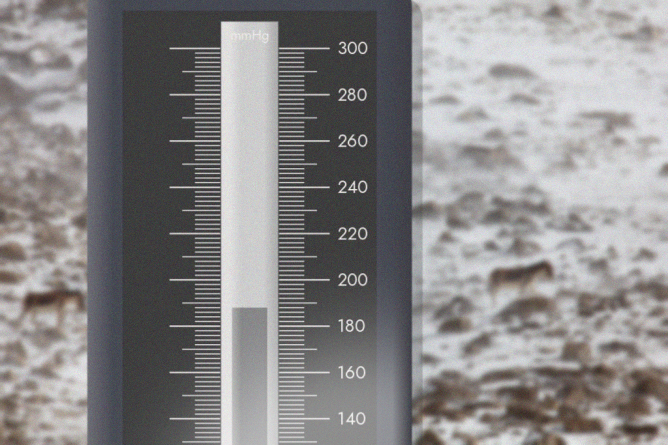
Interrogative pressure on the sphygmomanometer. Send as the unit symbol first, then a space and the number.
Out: mmHg 188
